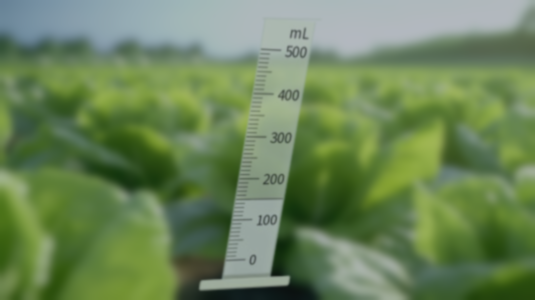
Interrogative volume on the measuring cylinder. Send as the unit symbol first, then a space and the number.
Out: mL 150
